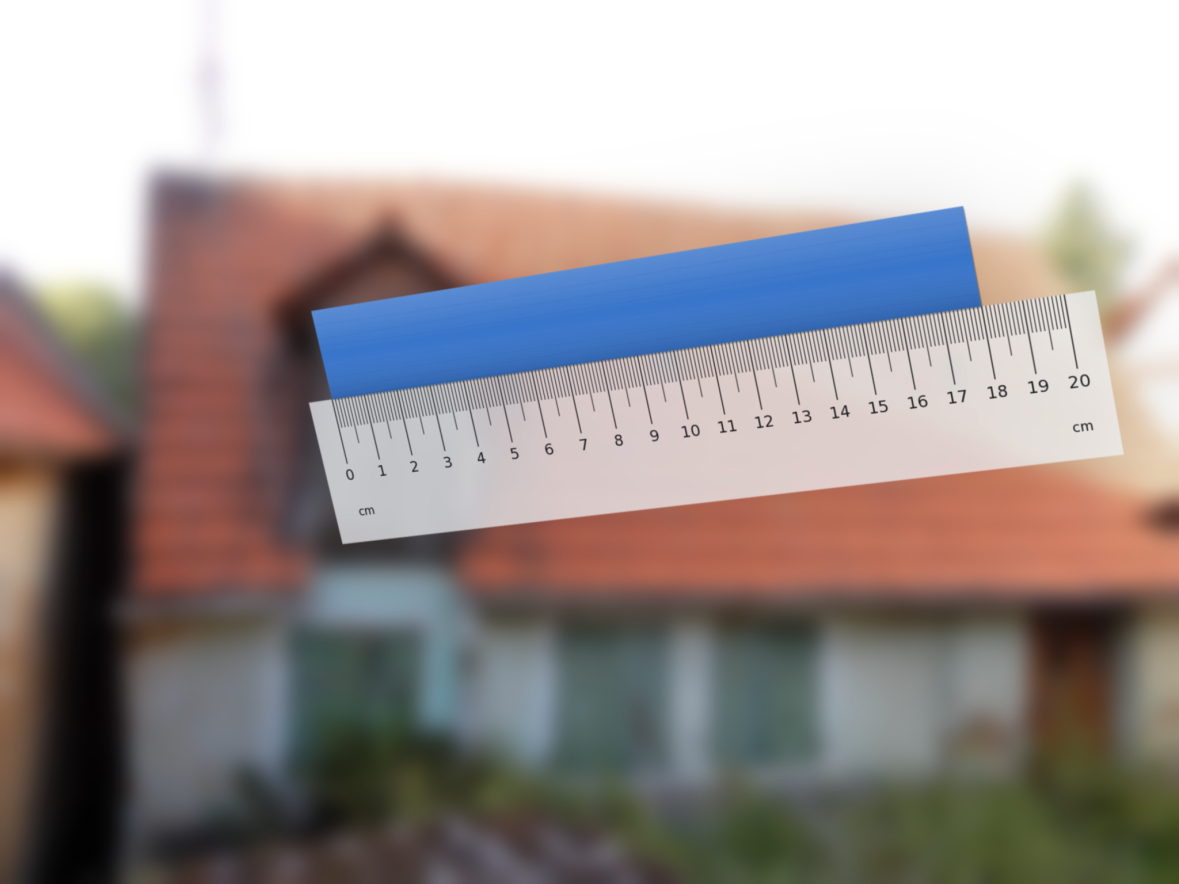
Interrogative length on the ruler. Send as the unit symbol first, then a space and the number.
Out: cm 18
